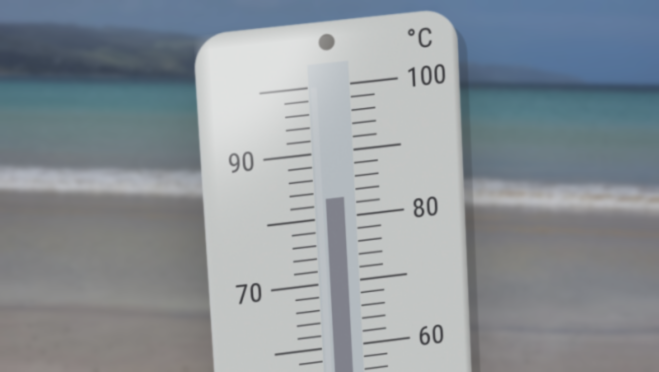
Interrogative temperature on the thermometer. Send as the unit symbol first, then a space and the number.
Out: °C 83
